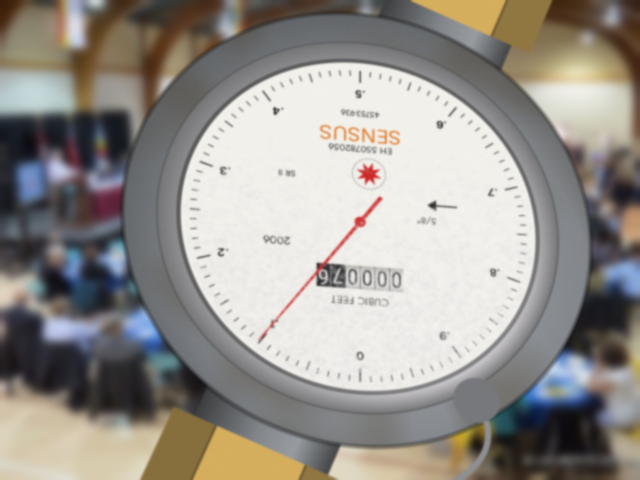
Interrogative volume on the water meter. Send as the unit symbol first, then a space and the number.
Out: ft³ 76.10
